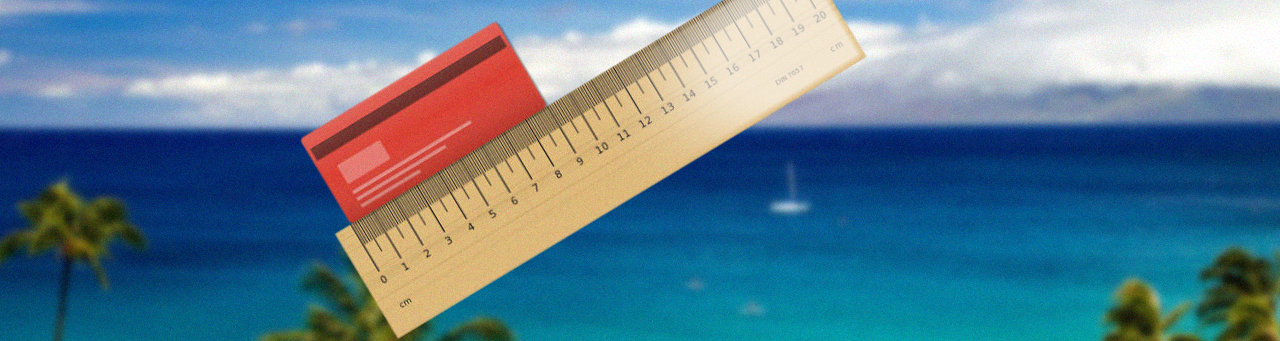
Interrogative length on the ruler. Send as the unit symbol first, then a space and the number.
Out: cm 9
